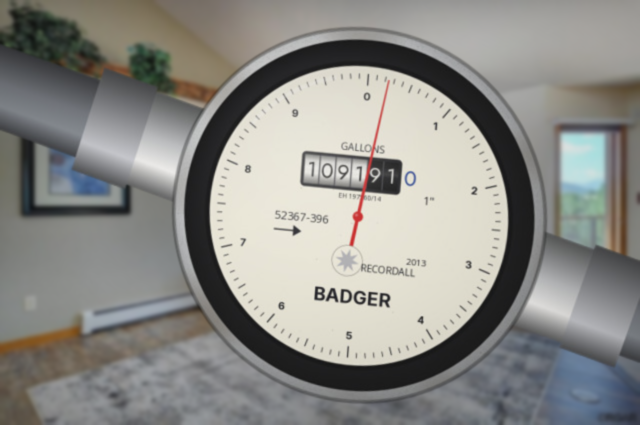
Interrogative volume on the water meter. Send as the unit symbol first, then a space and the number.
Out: gal 1091910.2
